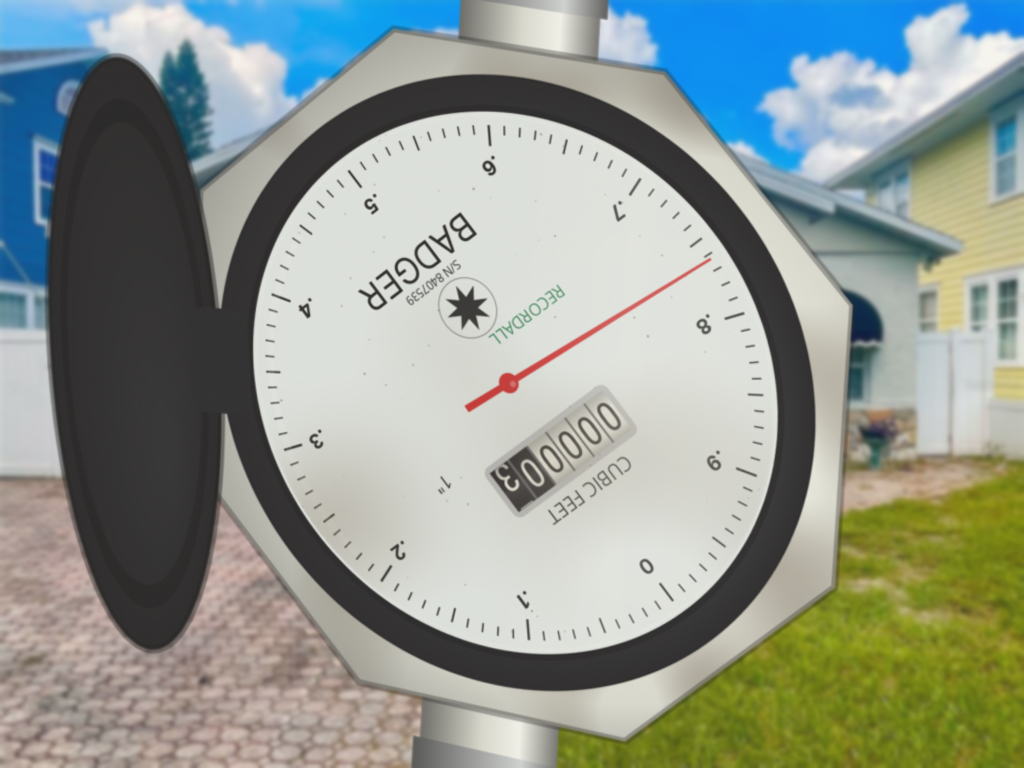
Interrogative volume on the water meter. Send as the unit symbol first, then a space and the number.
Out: ft³ 2.76
